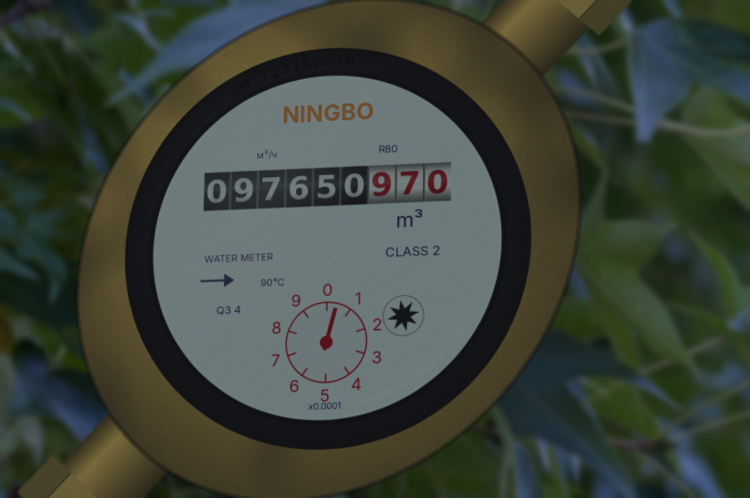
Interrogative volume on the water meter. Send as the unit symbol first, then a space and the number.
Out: m³ 97650.9700
